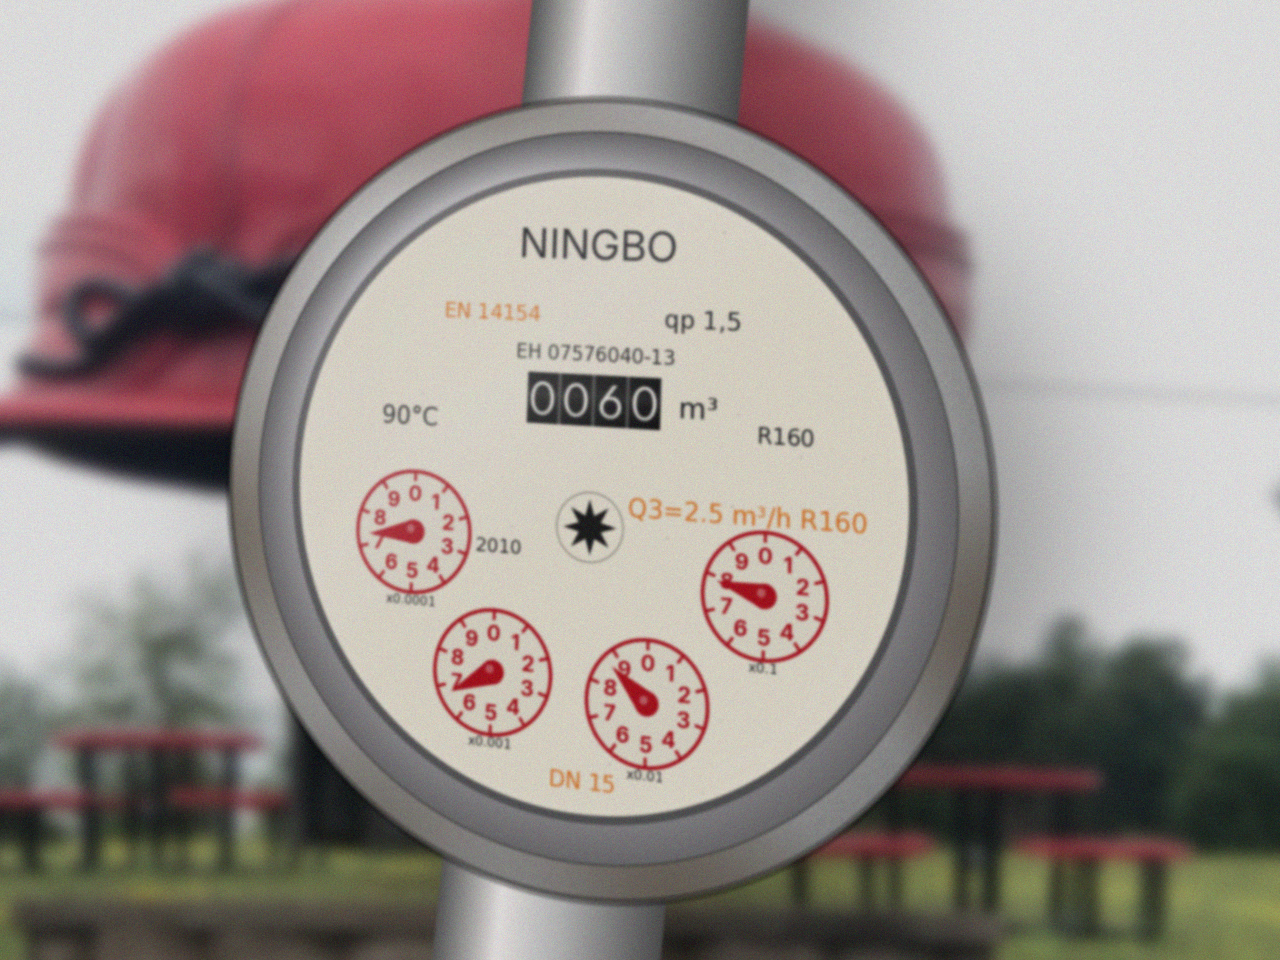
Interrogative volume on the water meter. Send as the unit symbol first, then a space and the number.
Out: m³ 60.7867
